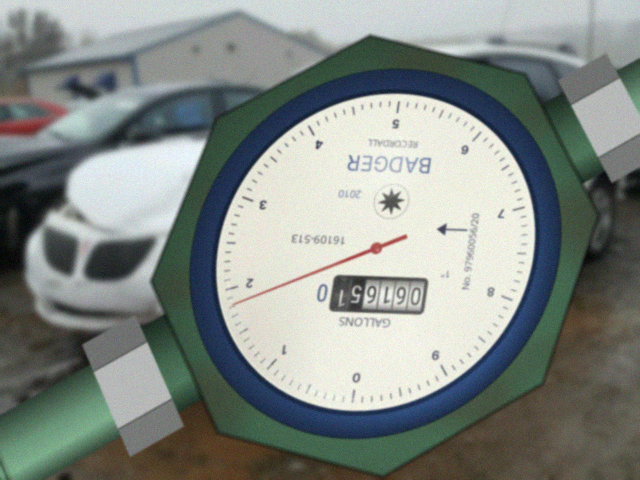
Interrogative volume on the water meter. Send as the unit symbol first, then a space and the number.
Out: gal 616511.8
